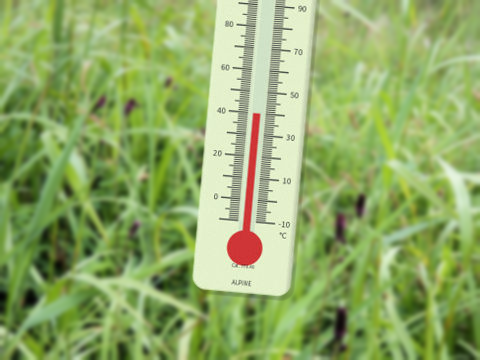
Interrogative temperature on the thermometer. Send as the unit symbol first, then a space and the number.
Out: °C 40
